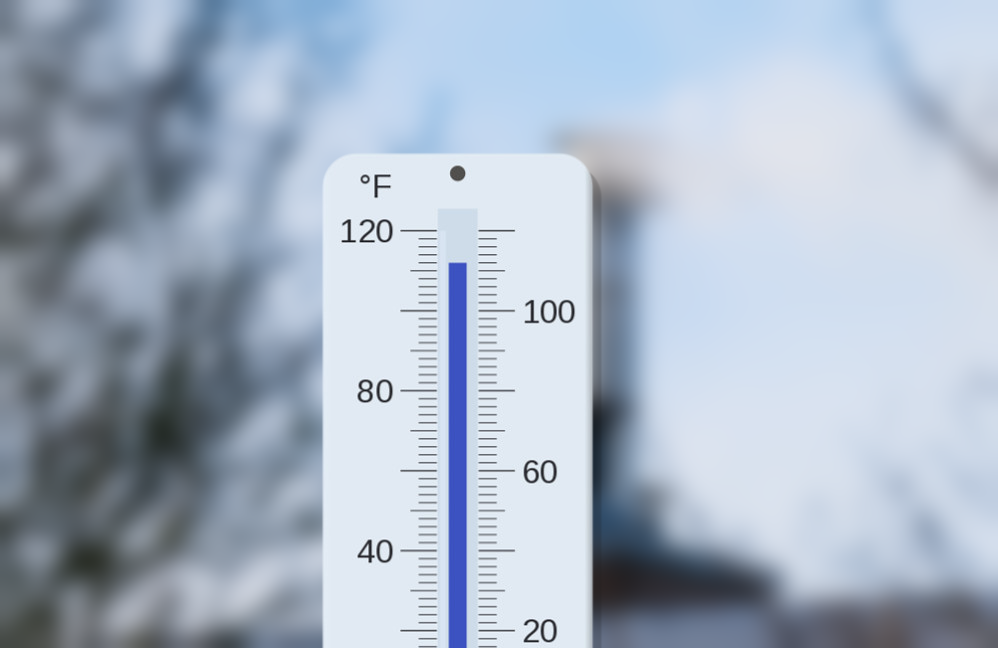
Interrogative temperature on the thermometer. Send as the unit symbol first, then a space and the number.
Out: °F 112
